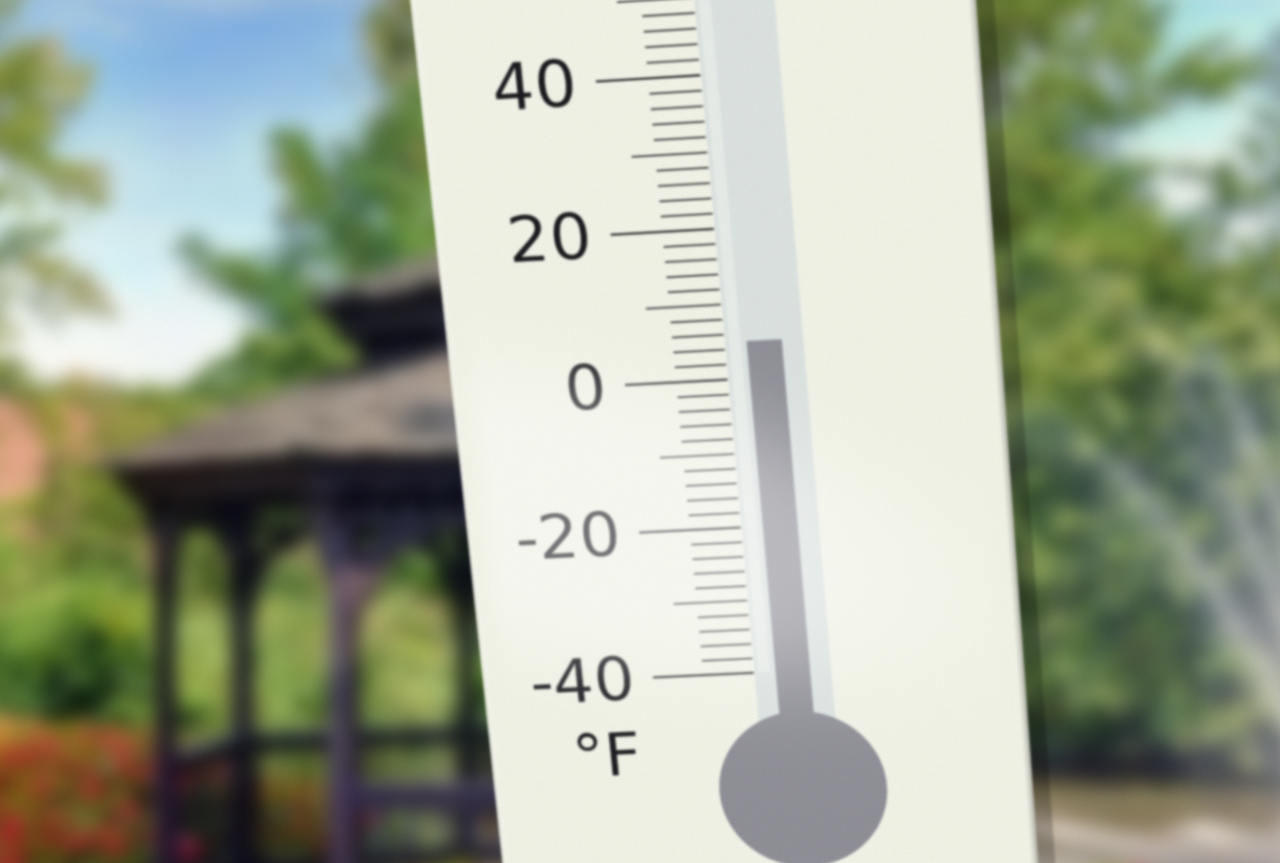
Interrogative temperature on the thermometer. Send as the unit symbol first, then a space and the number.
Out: °F 5
